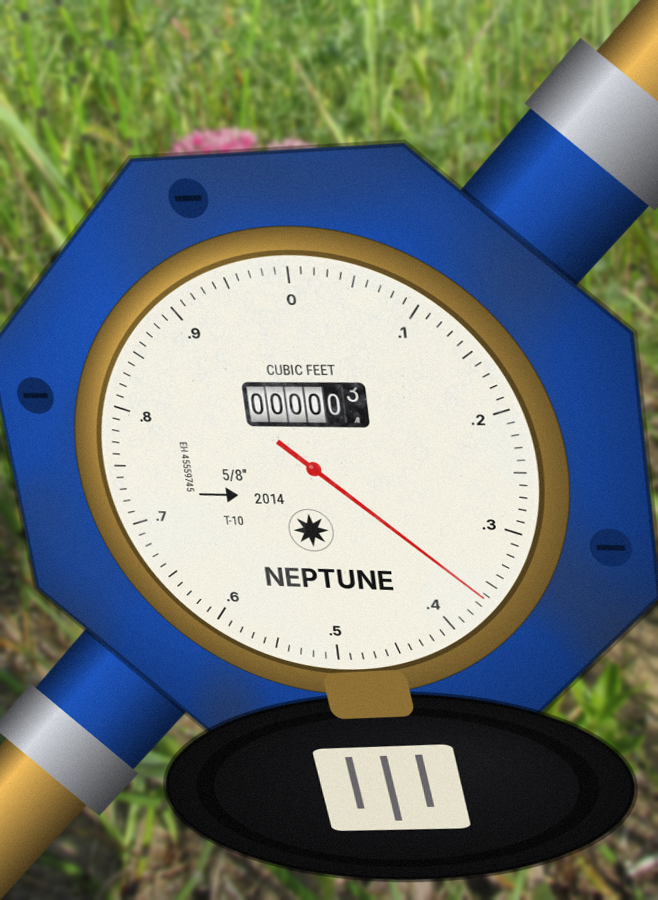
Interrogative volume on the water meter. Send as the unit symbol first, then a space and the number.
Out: ft³ 3.36
